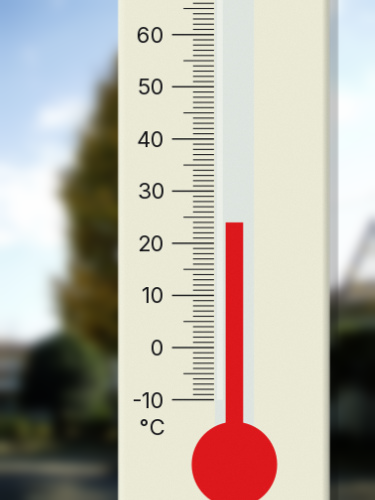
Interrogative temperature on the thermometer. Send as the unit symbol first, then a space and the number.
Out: °C 24
